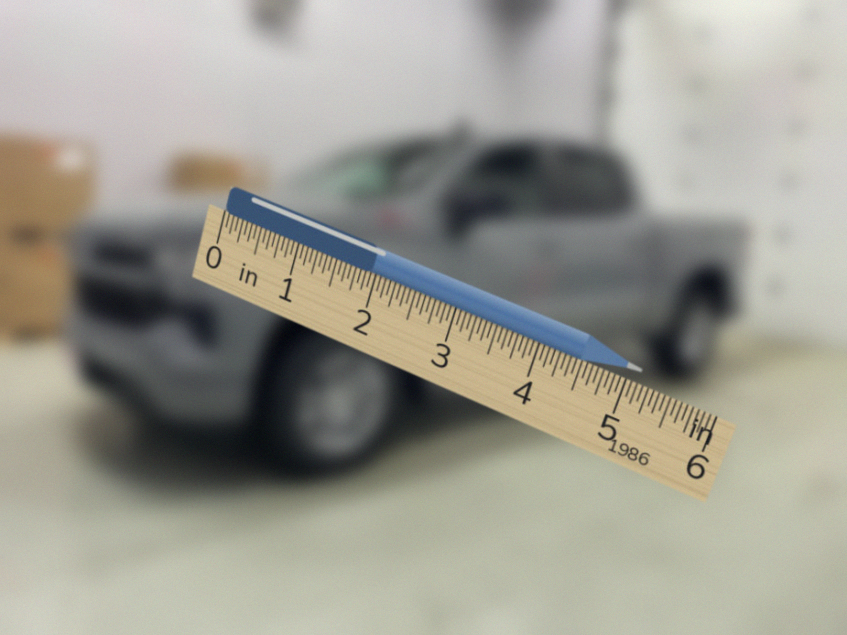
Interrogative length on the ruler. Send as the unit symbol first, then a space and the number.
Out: in 5.125
